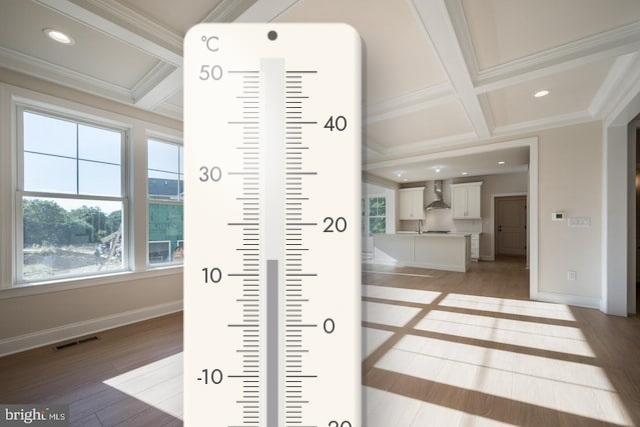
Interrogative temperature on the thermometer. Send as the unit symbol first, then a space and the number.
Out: °C 13
